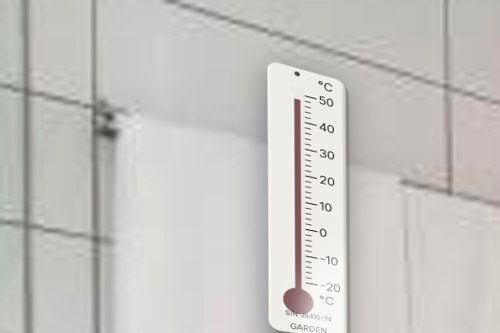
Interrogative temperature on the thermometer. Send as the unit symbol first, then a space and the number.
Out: °C 48
